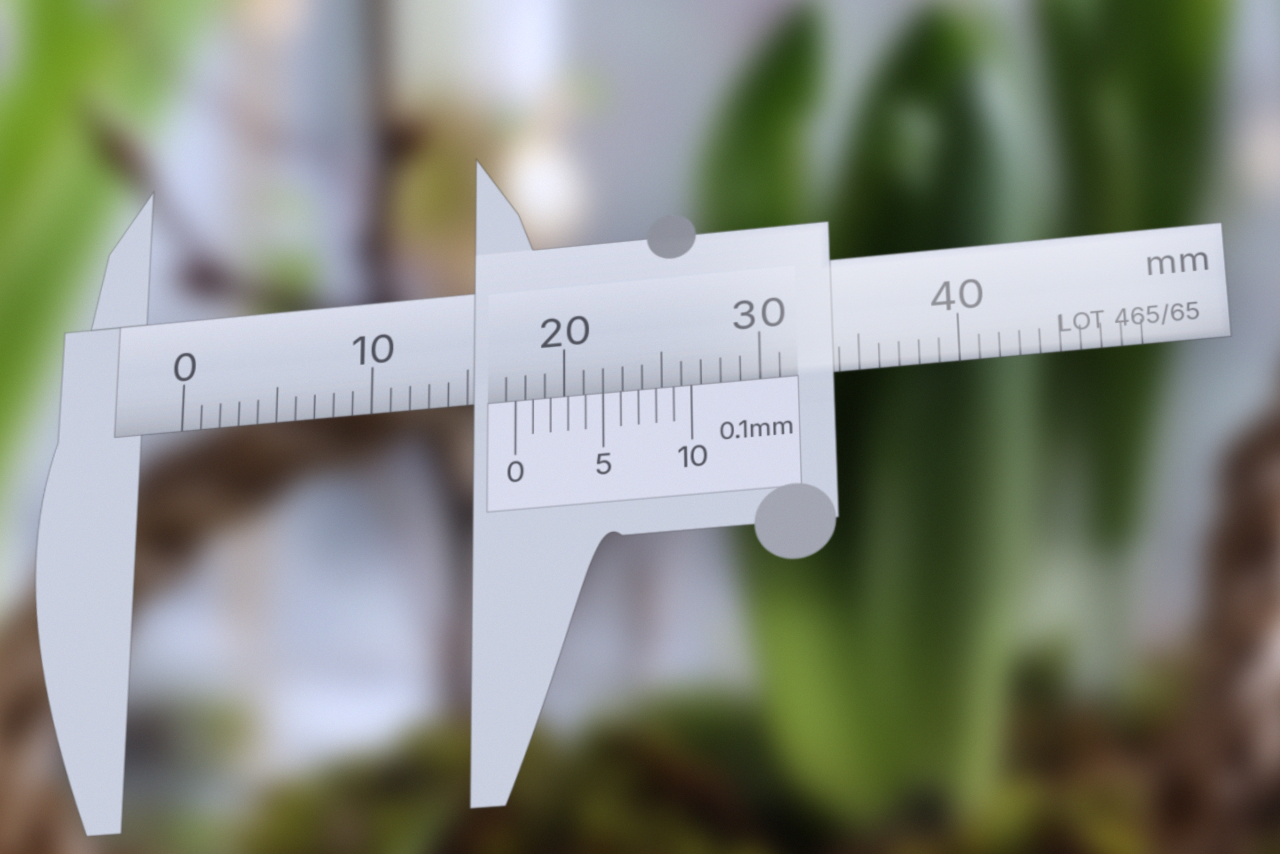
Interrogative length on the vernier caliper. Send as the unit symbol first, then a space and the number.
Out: mm 17.5
